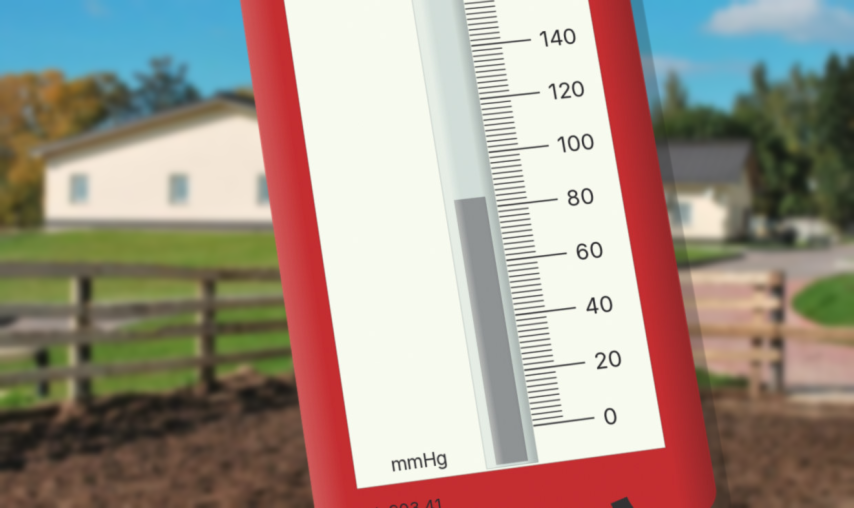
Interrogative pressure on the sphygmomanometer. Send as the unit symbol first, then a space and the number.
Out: mmHg 84
